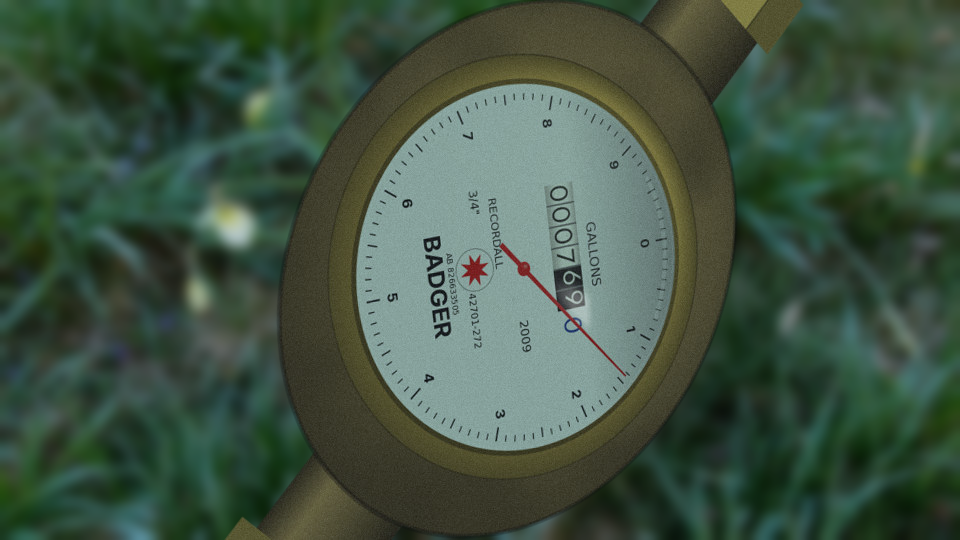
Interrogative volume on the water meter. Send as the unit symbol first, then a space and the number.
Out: gal 7691.4
